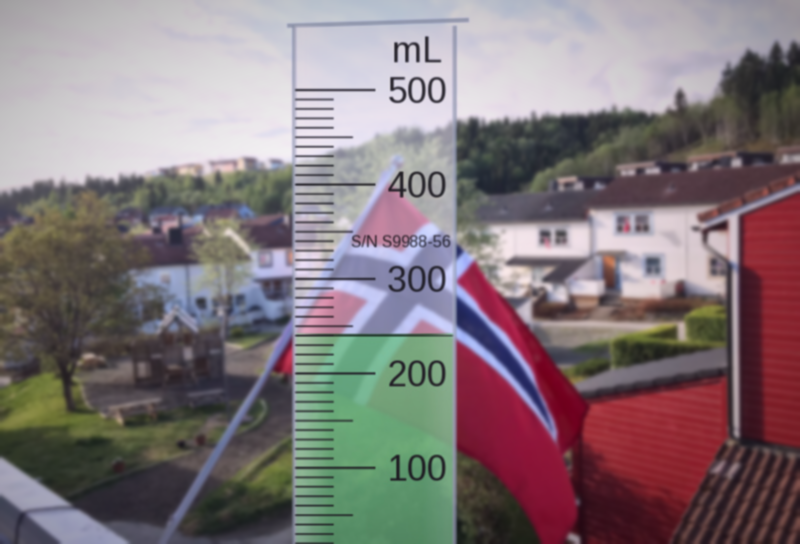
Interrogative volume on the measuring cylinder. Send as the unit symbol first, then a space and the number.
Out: mL 240
